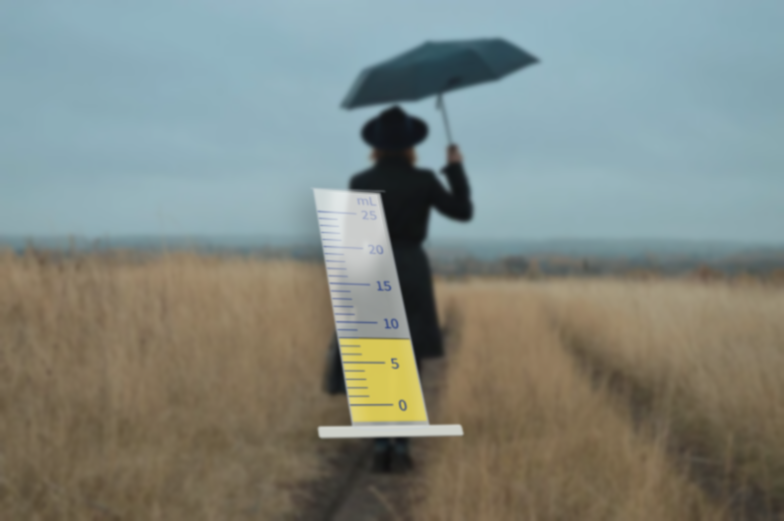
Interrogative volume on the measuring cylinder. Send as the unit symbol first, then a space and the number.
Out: mL 8
